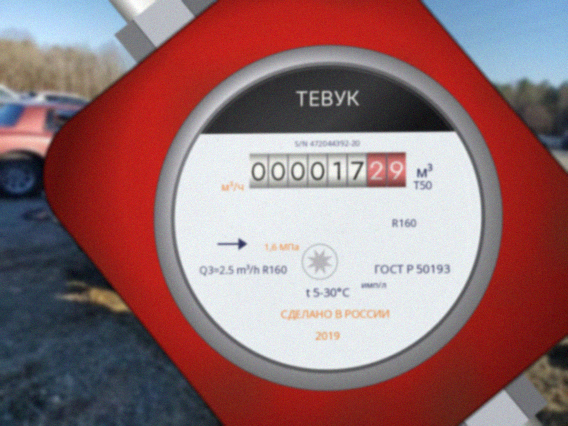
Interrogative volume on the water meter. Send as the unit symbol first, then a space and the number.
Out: m³ 17.29
